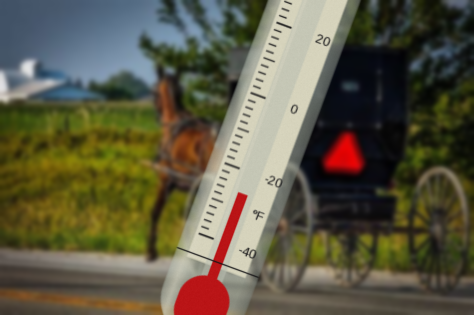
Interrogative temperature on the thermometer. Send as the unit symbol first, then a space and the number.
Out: °F -26
